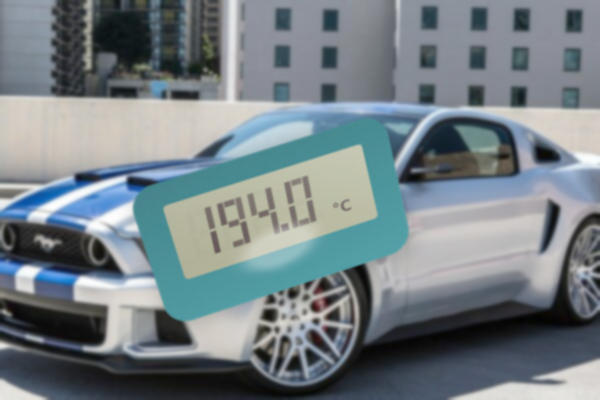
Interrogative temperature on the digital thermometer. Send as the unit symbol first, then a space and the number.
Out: °C 194.0
